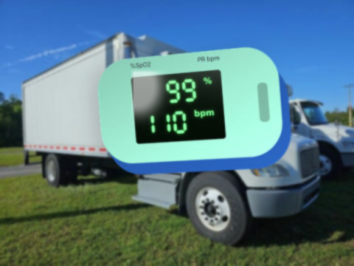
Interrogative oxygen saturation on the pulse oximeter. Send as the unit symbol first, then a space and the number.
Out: % 99
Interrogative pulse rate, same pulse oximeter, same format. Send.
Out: bpm 110
